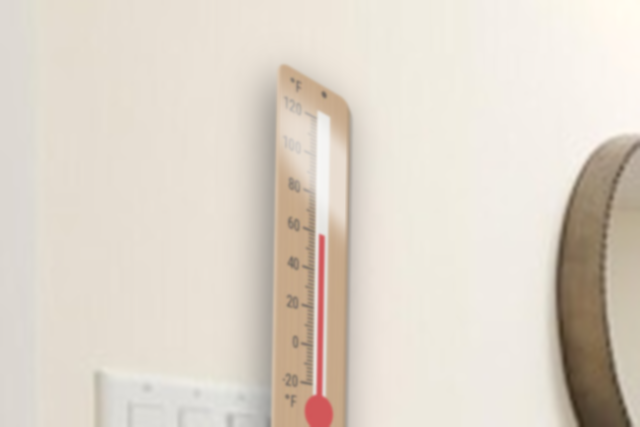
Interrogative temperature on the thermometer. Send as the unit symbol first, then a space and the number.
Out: °F 60
